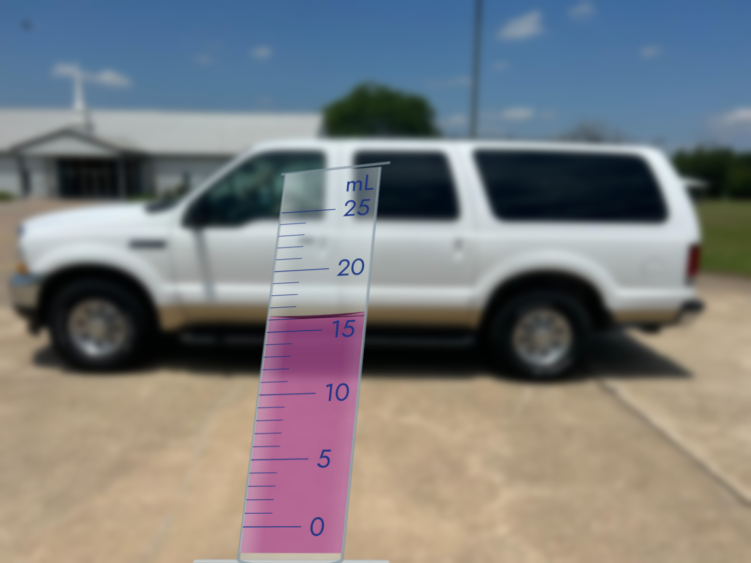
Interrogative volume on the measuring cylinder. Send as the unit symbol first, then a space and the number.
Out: mL 16
